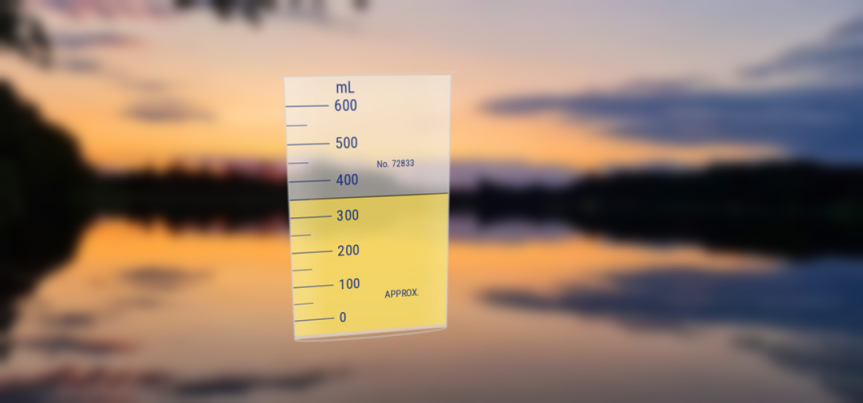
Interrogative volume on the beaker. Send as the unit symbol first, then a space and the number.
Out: mL 350
